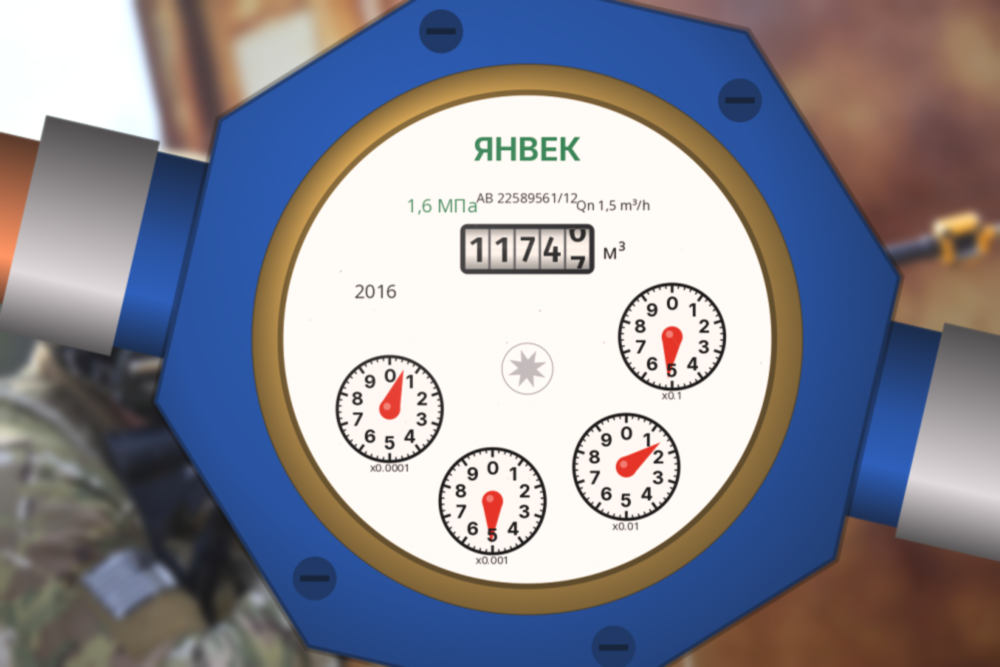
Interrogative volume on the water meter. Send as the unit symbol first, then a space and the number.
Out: m³ 11746.5150
